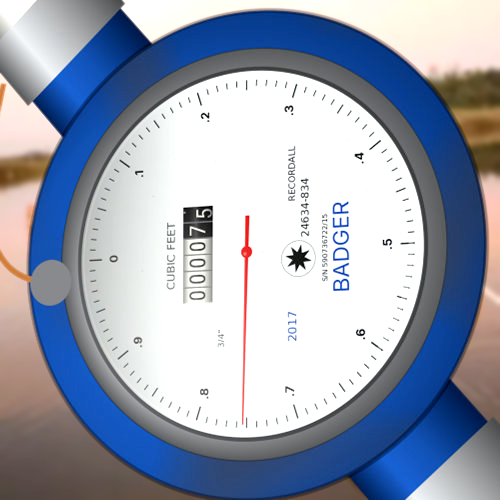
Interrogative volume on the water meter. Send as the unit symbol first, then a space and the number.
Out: ft³ 74.75
